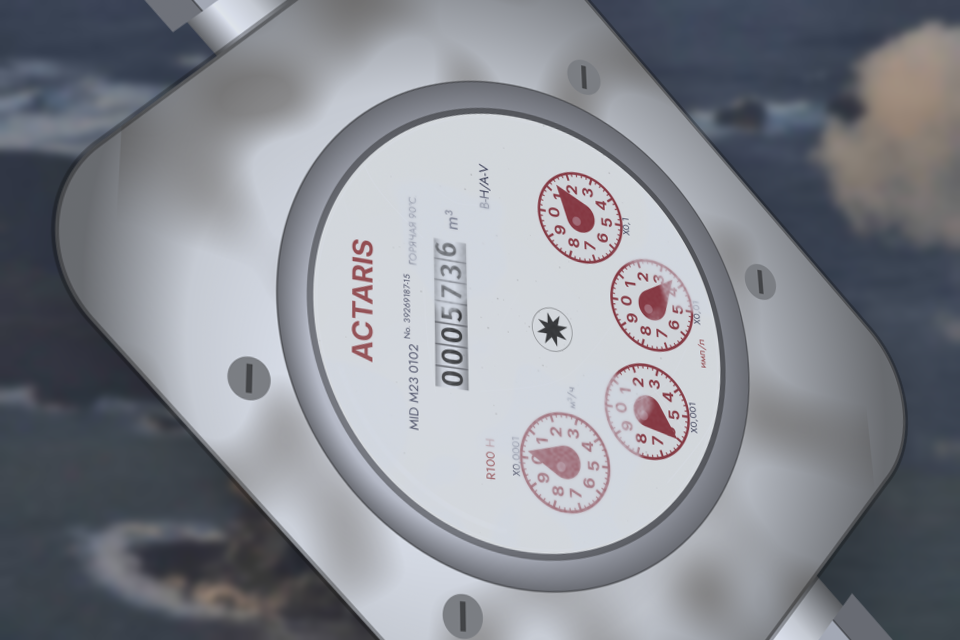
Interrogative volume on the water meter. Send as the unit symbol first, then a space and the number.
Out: m³ 5736.1360
